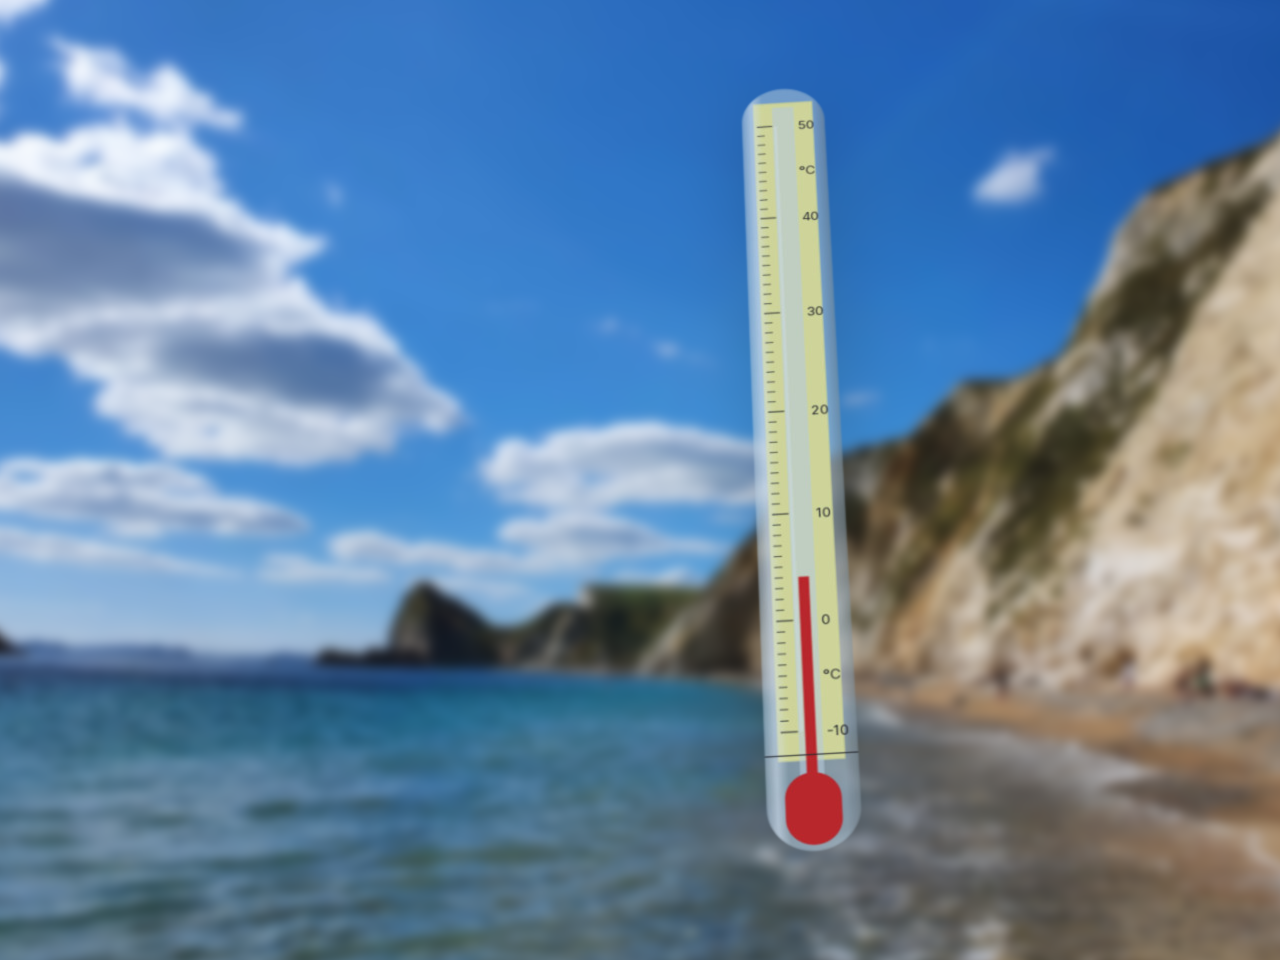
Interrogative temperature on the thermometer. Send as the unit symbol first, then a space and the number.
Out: °C 4
